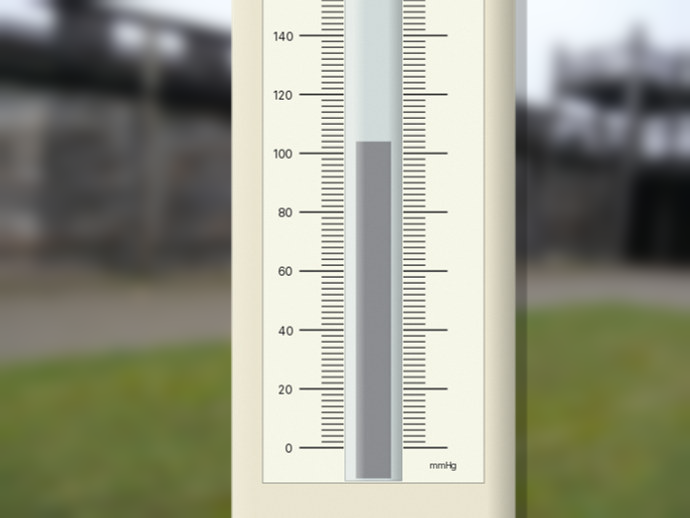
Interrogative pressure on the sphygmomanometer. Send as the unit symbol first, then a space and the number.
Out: mmHg 104
